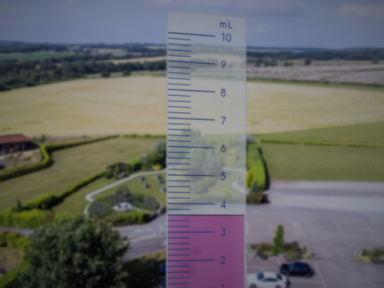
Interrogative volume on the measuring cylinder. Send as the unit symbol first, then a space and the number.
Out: mL 3.6
